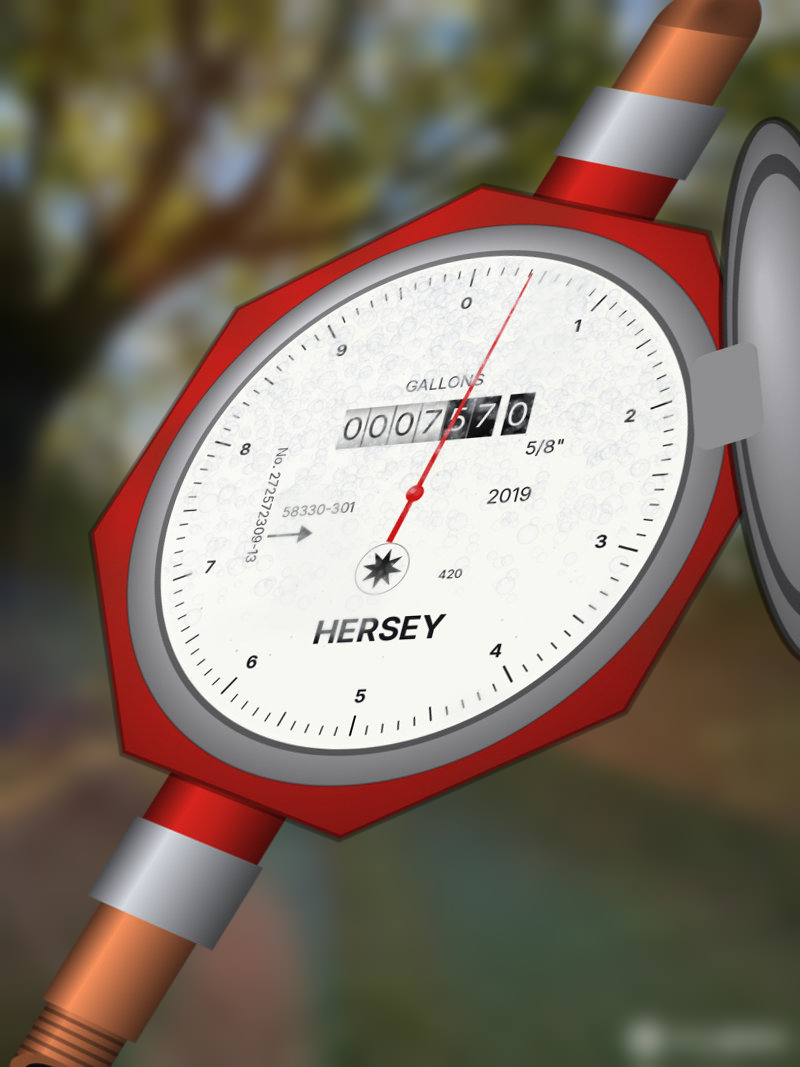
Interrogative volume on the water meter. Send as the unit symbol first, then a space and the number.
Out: gal 7570.4
